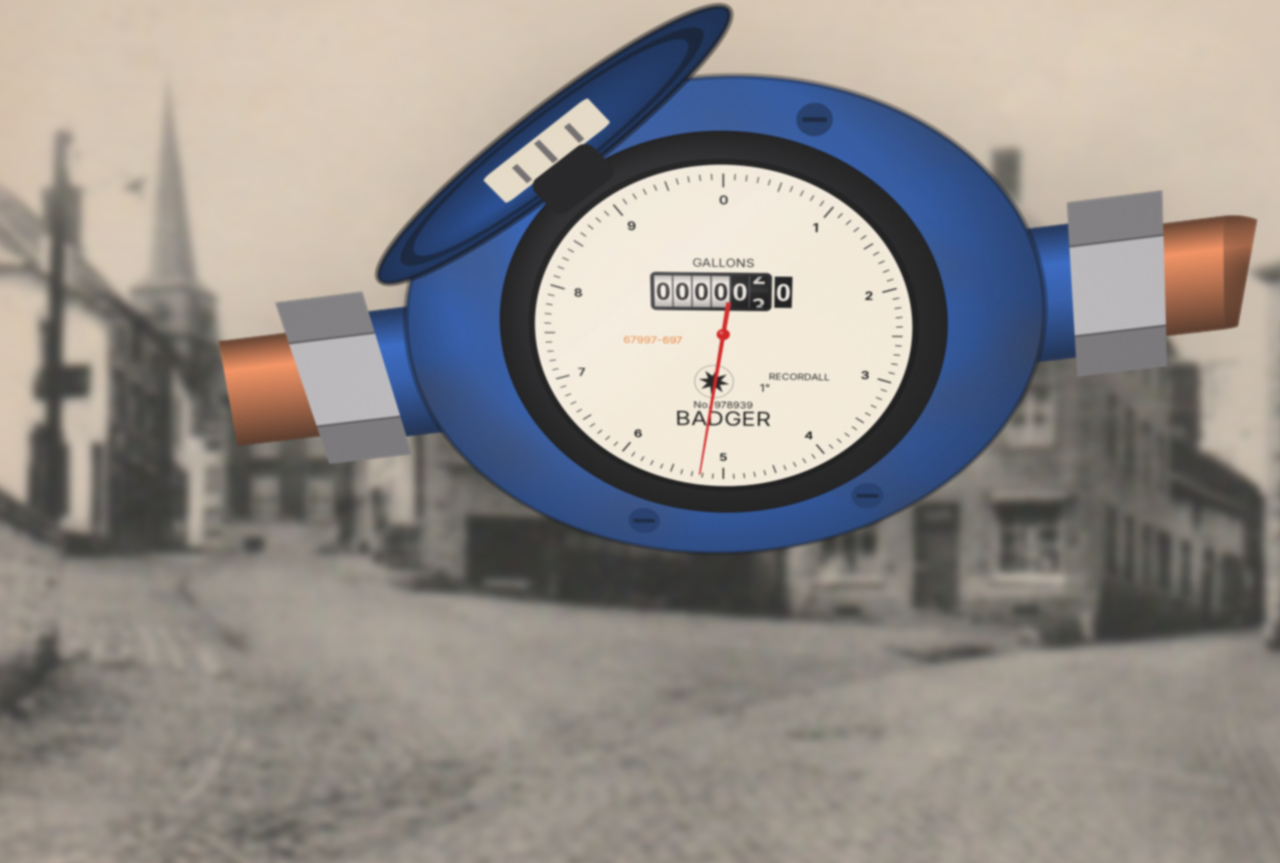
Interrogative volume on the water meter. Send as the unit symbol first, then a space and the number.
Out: gal 25.2
